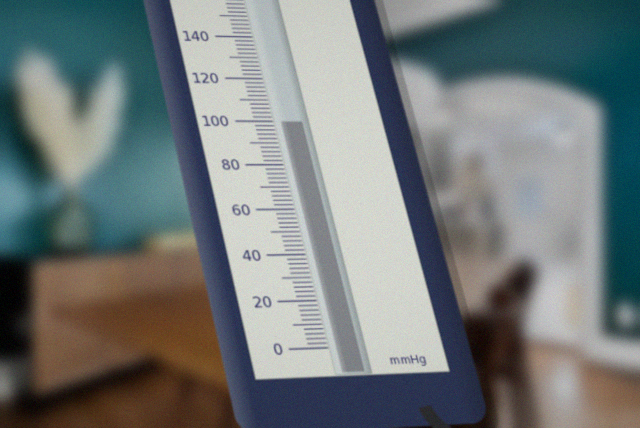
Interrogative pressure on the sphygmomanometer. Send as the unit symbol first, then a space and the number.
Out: mmHg 100
